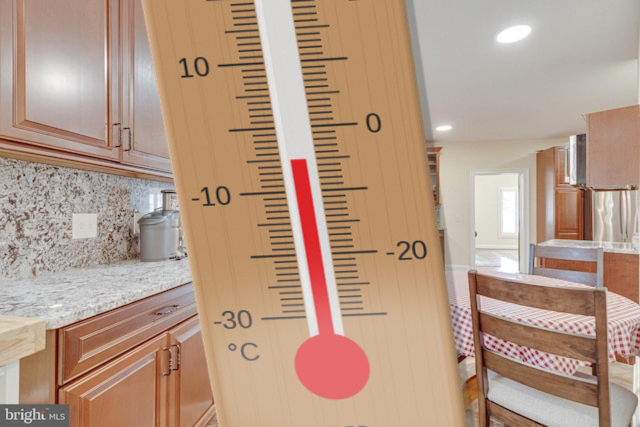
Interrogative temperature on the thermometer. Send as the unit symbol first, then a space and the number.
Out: °C -5
